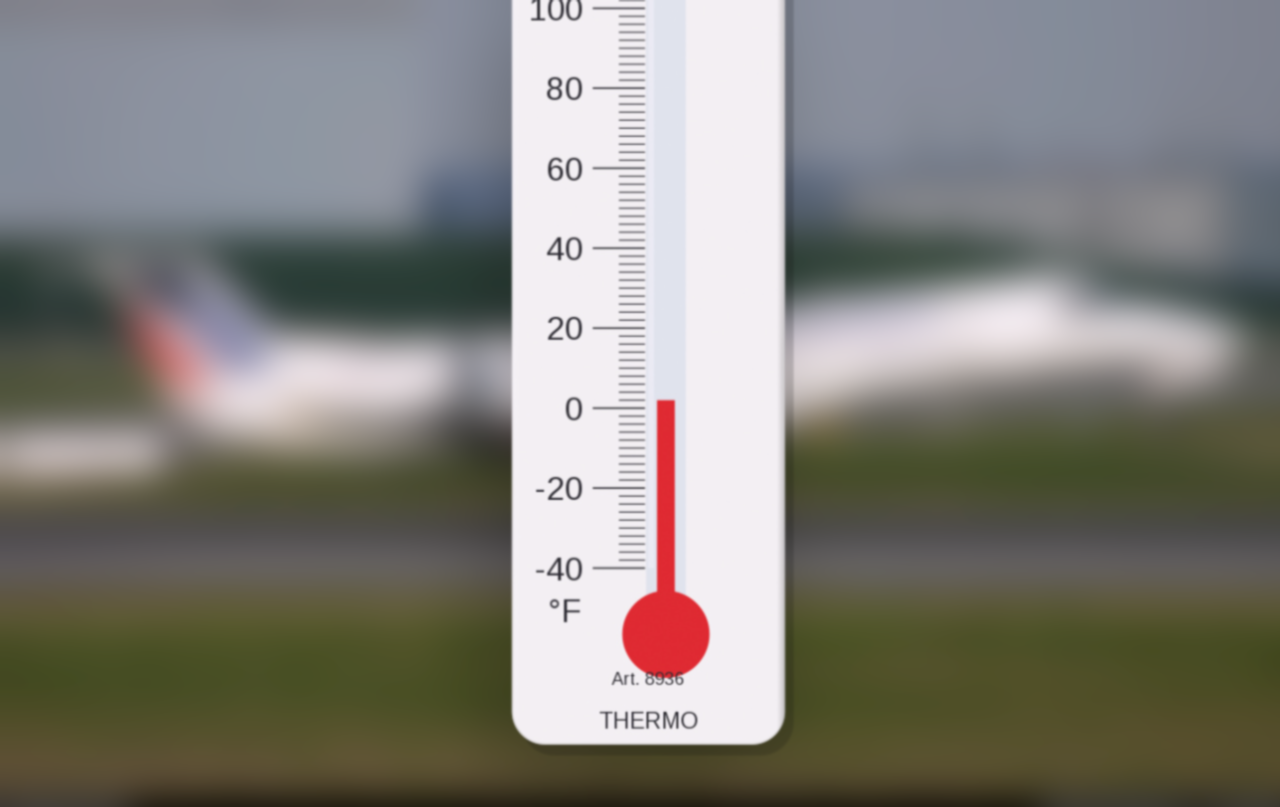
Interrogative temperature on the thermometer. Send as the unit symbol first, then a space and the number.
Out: °F 2
